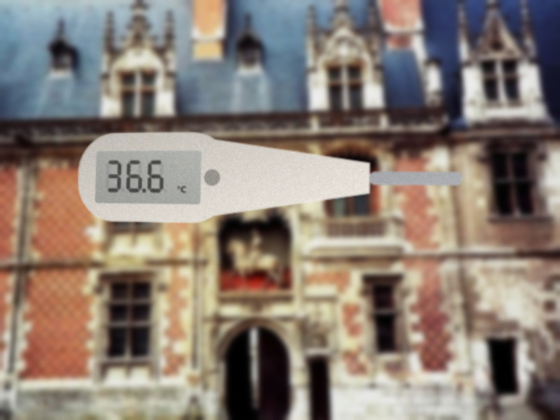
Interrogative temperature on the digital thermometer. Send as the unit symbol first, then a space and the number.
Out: °C 36.6
